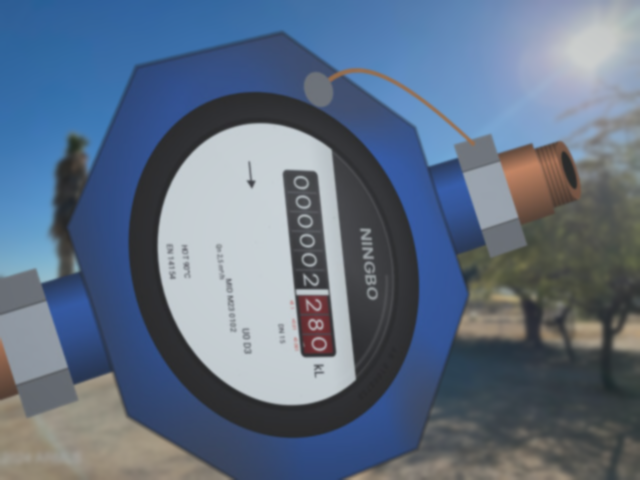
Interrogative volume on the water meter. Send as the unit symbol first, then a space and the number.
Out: kL 2.280
